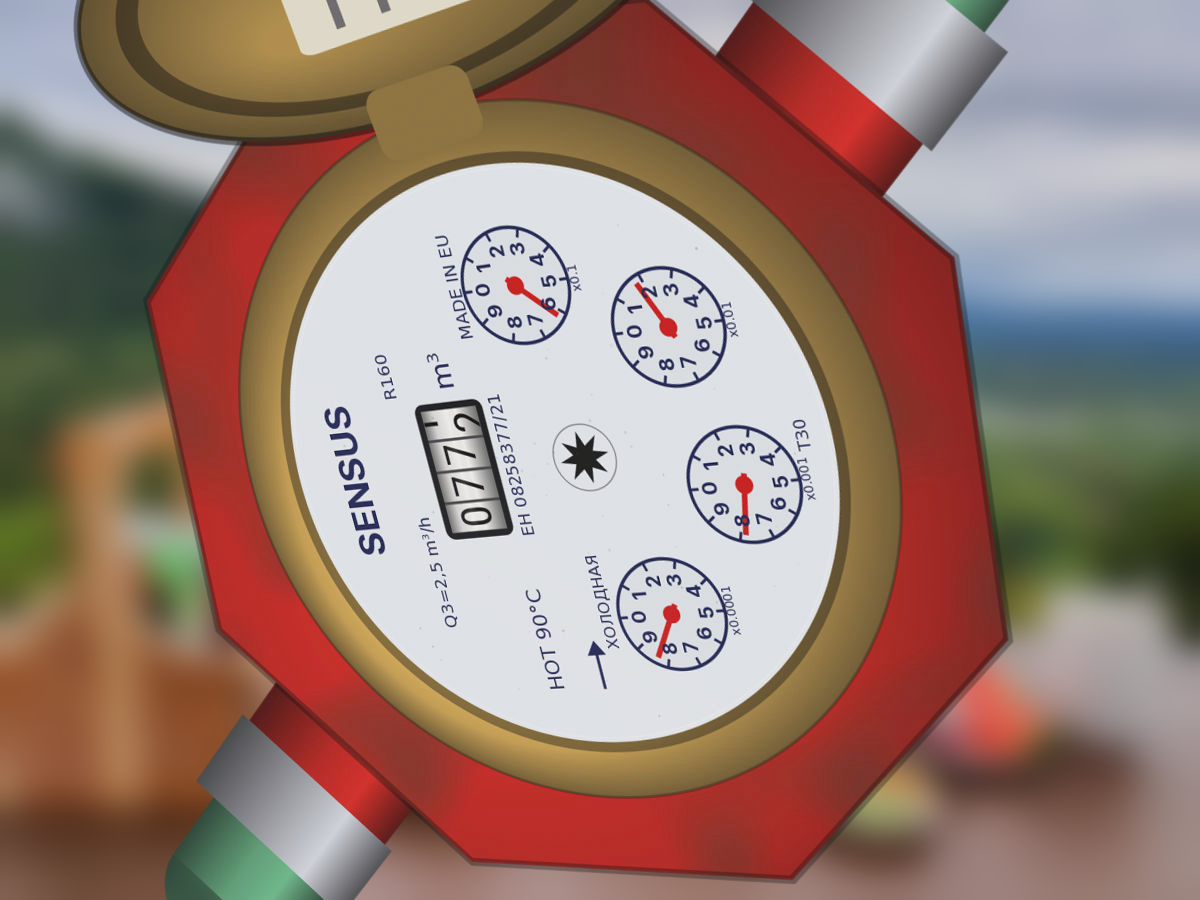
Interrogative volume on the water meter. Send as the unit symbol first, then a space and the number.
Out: m³ 771.6178
